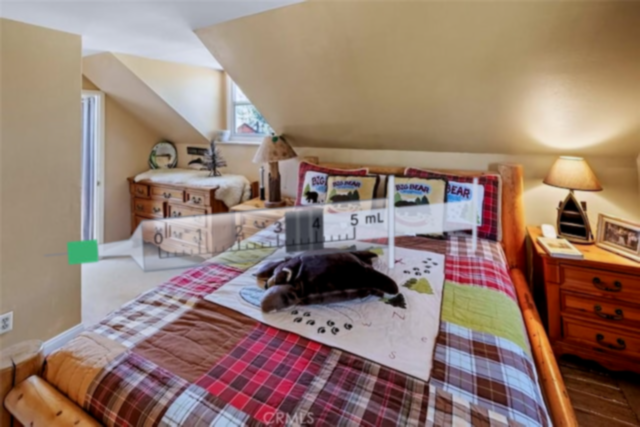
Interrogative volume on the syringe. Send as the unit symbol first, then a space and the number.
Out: mL 3.2
